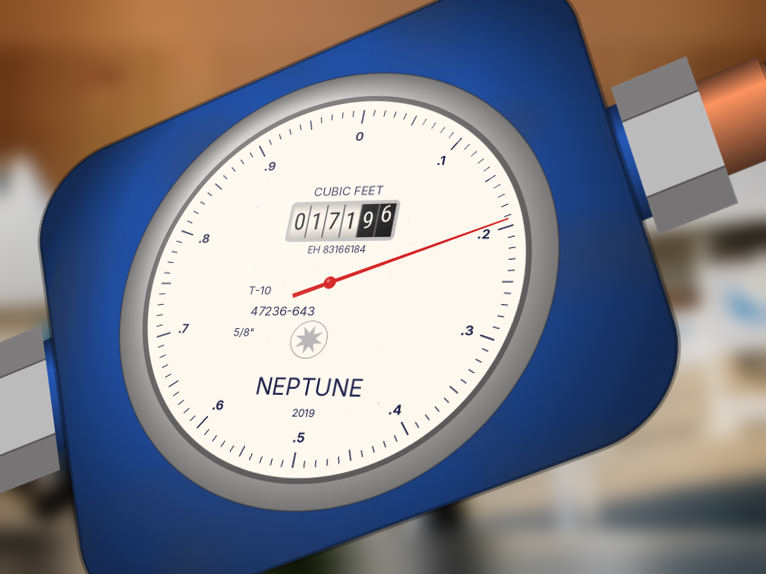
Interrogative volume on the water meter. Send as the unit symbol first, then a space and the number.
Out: ft³ 17196.19
